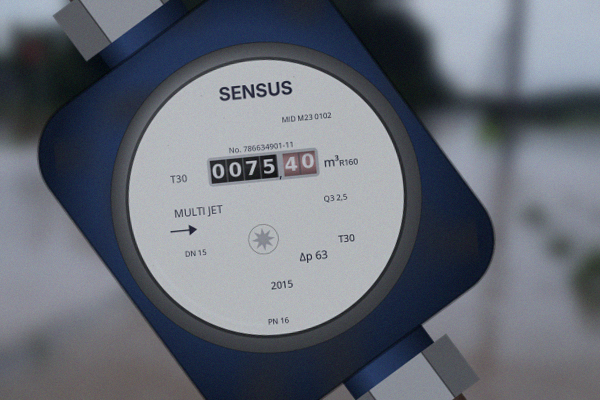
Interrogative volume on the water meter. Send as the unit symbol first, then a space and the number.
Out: m³ 75.40
